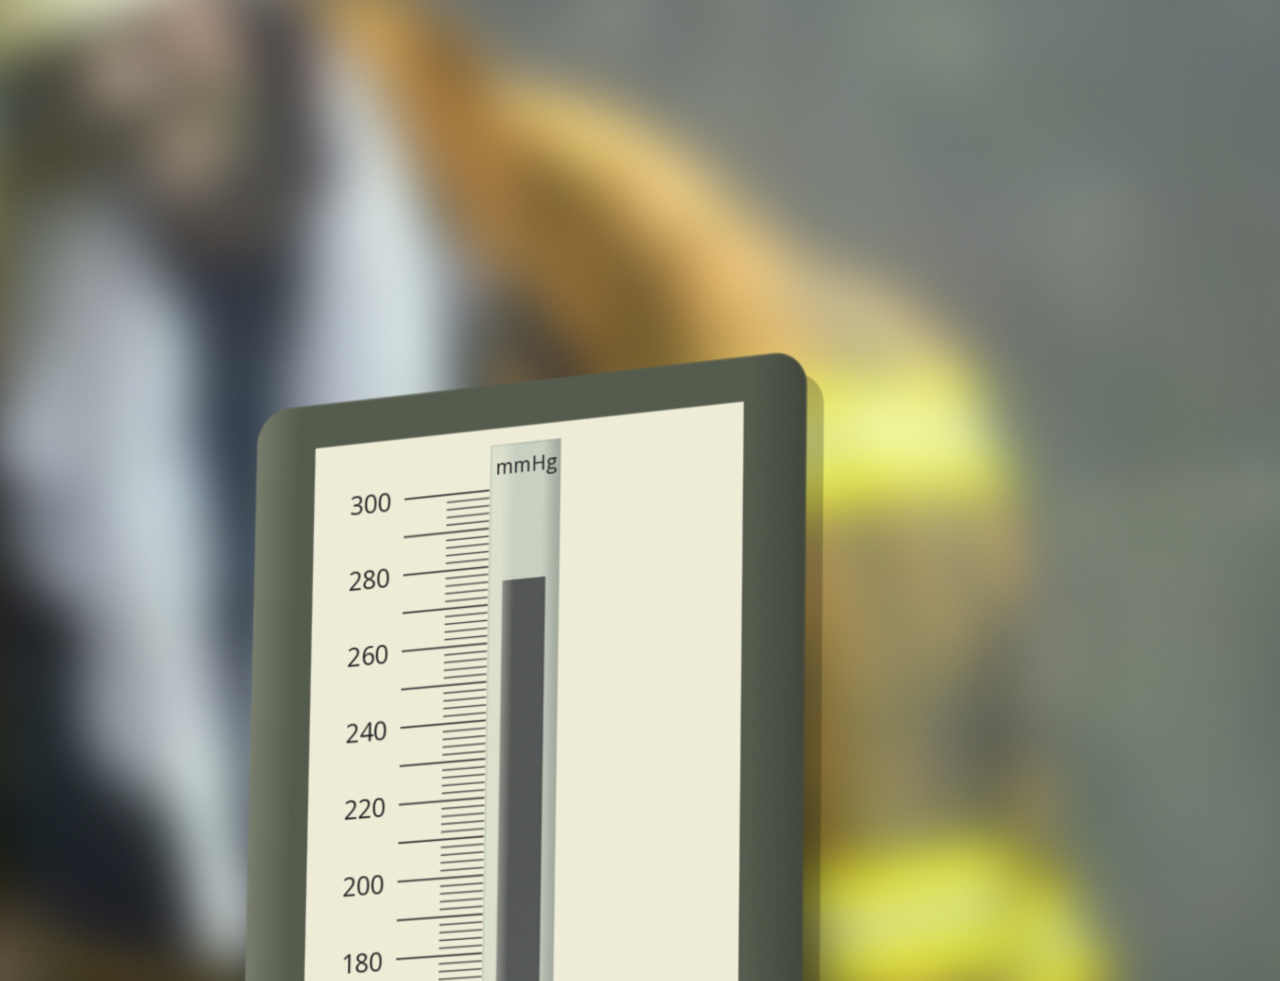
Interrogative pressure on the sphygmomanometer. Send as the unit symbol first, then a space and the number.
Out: mmHg 276
